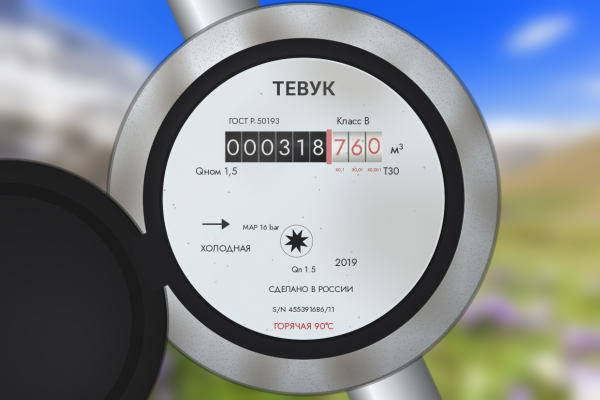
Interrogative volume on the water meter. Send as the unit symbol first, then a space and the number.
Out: m³ 318.760
